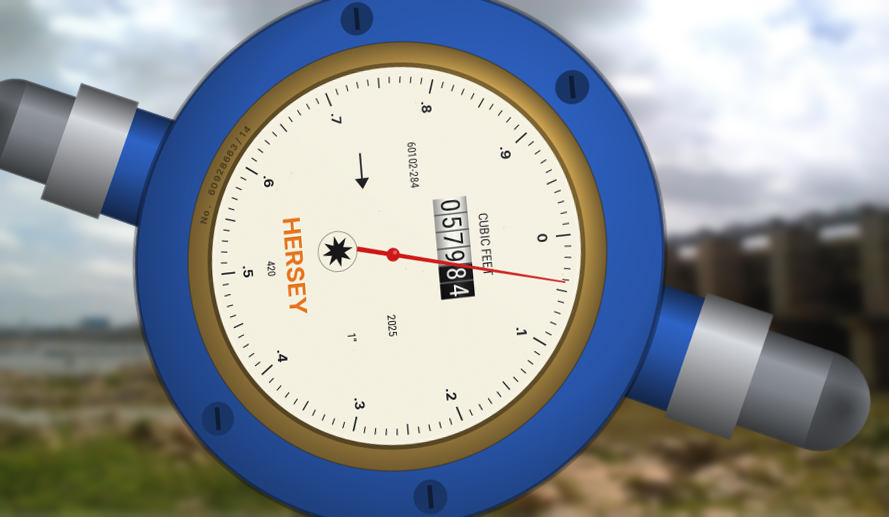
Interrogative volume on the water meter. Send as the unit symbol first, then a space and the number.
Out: ft³ 57984.04
